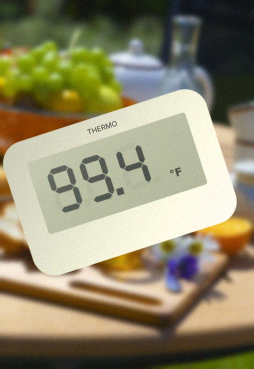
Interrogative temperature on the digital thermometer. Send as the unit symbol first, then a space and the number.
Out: °F 99.4
